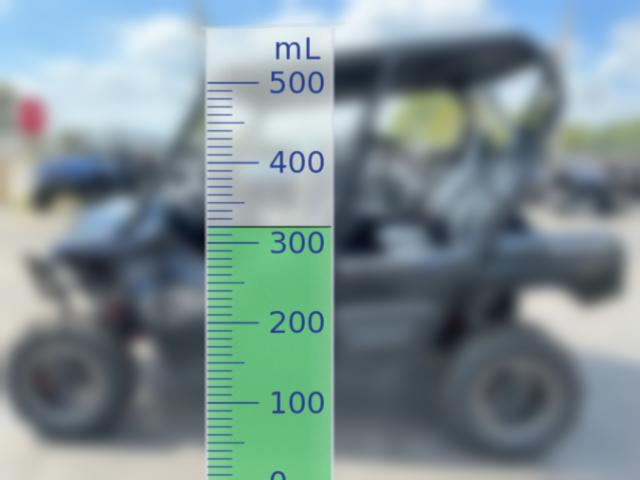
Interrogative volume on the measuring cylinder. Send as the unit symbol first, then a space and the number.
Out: mL 320
